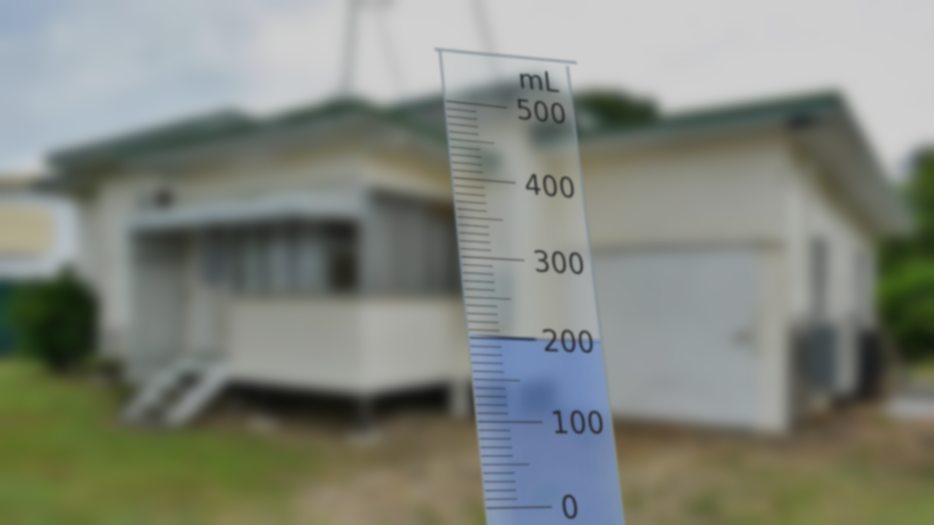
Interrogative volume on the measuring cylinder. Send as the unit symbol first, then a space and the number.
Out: mL 200
